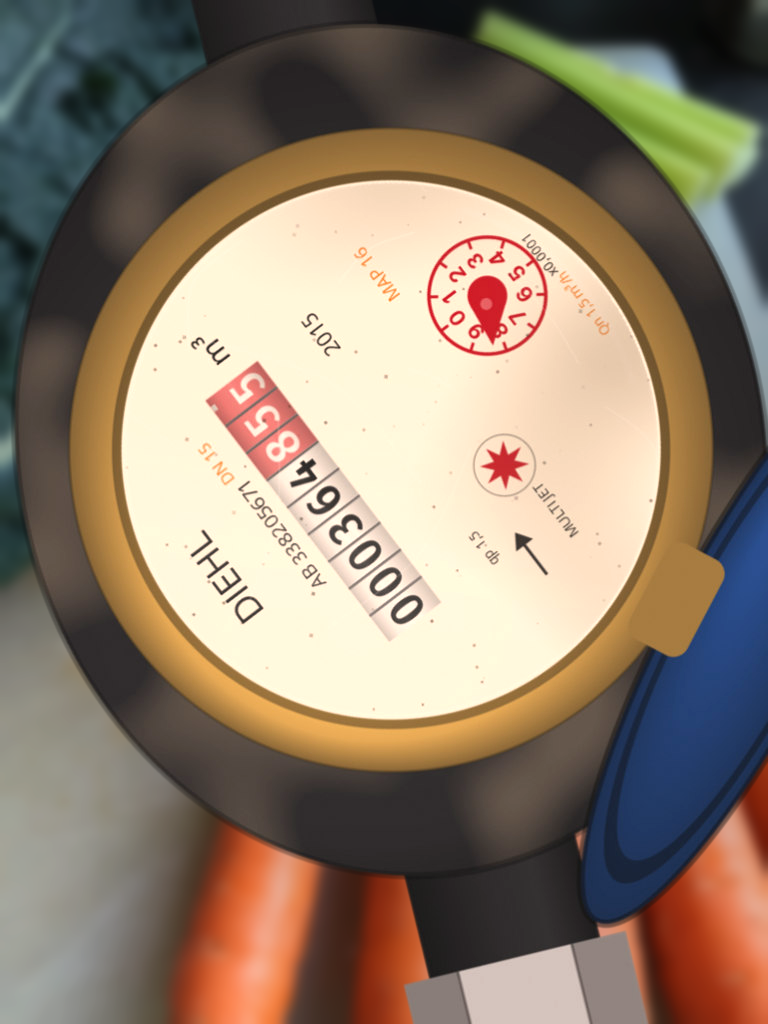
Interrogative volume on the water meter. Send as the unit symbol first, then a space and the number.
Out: m³ 364.8548
